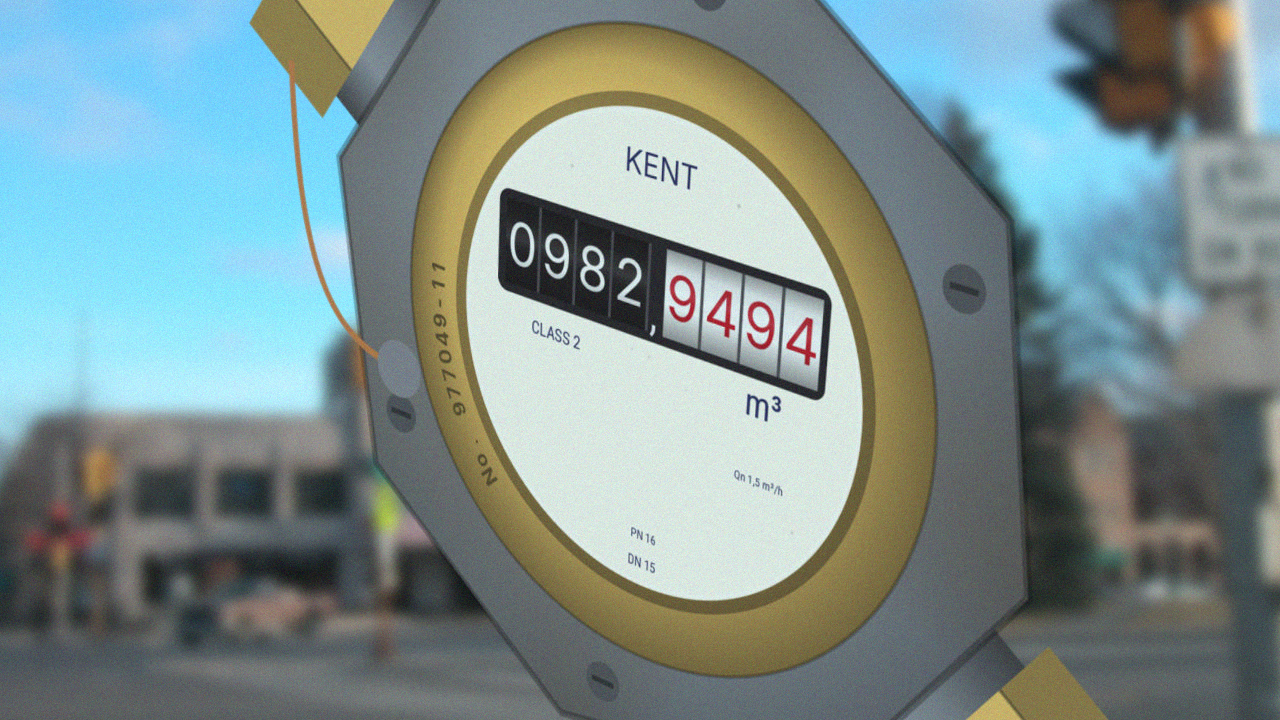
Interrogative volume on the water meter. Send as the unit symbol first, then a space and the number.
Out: m³ 982.9494
